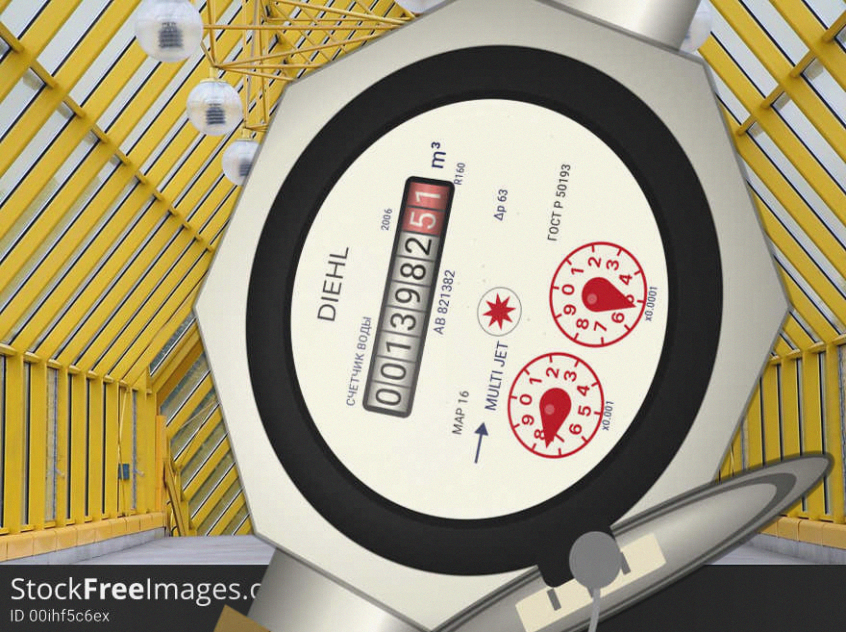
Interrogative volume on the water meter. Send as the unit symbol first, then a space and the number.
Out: m³ 13982.5175
